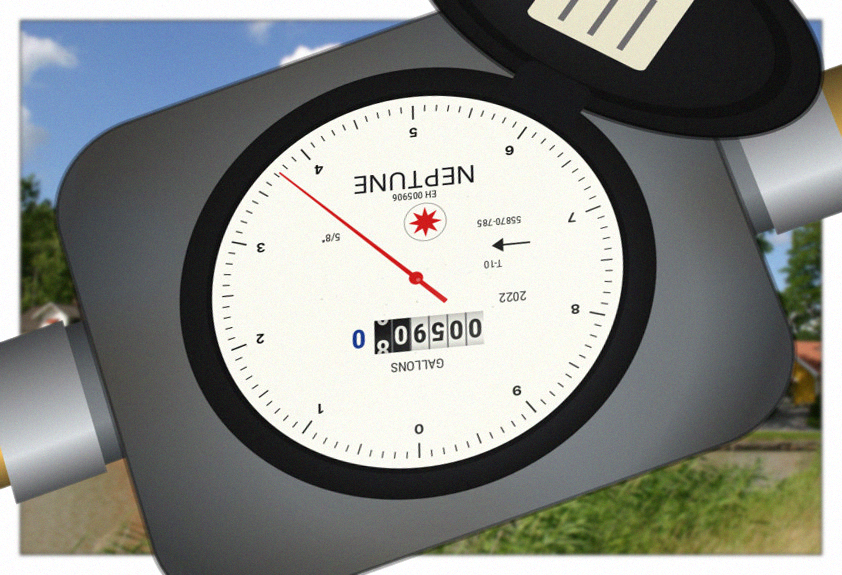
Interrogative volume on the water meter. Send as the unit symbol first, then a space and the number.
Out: gal 59083.7
